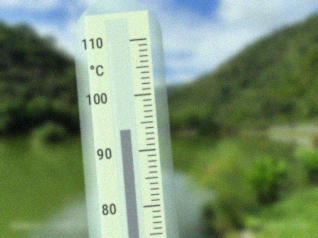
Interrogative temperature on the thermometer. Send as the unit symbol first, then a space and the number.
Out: °C 94
